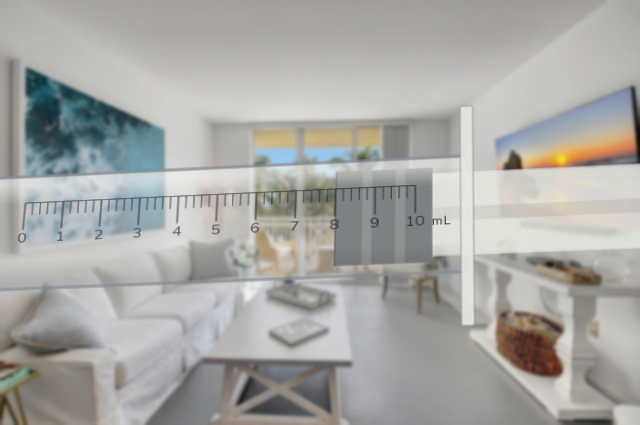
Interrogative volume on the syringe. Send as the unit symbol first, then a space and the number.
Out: mL 8
